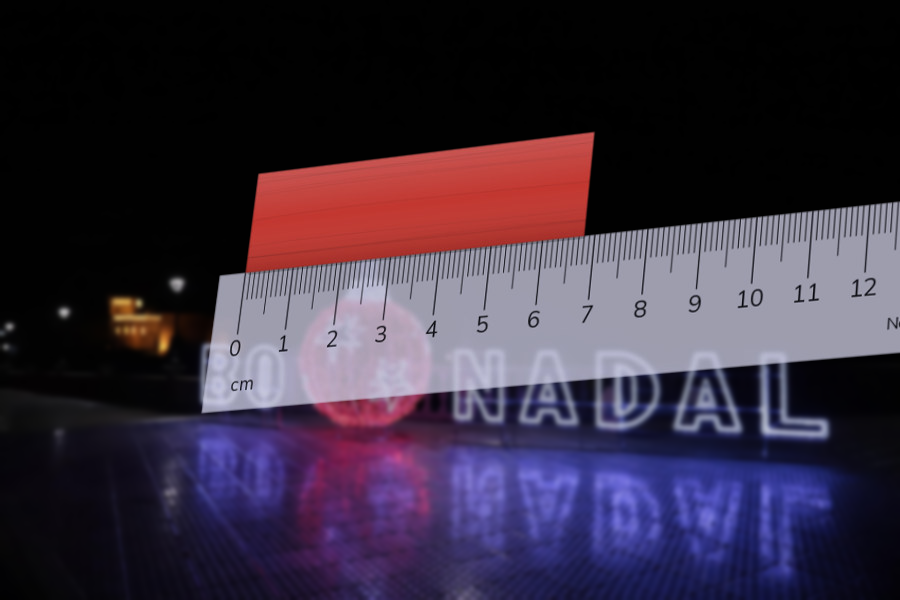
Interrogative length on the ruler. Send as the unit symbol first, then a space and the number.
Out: cm 6.8
